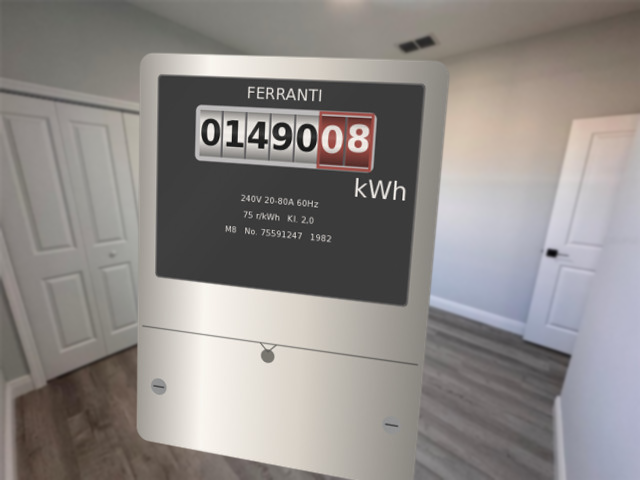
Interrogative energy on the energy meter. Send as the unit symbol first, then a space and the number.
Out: kWh 1490.08
